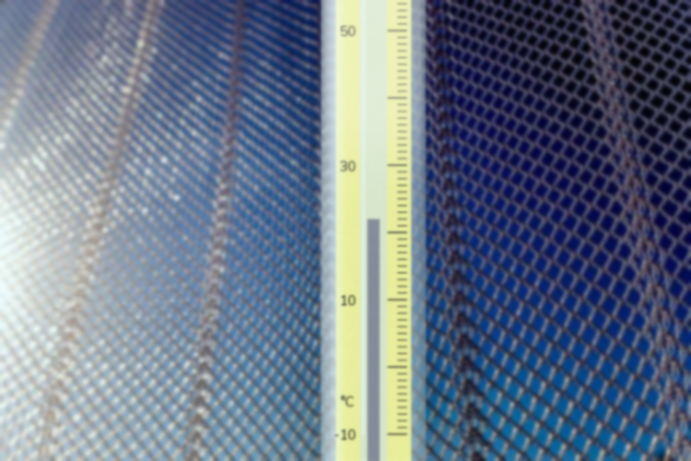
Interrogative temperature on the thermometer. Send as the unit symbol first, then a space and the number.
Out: °C 22
